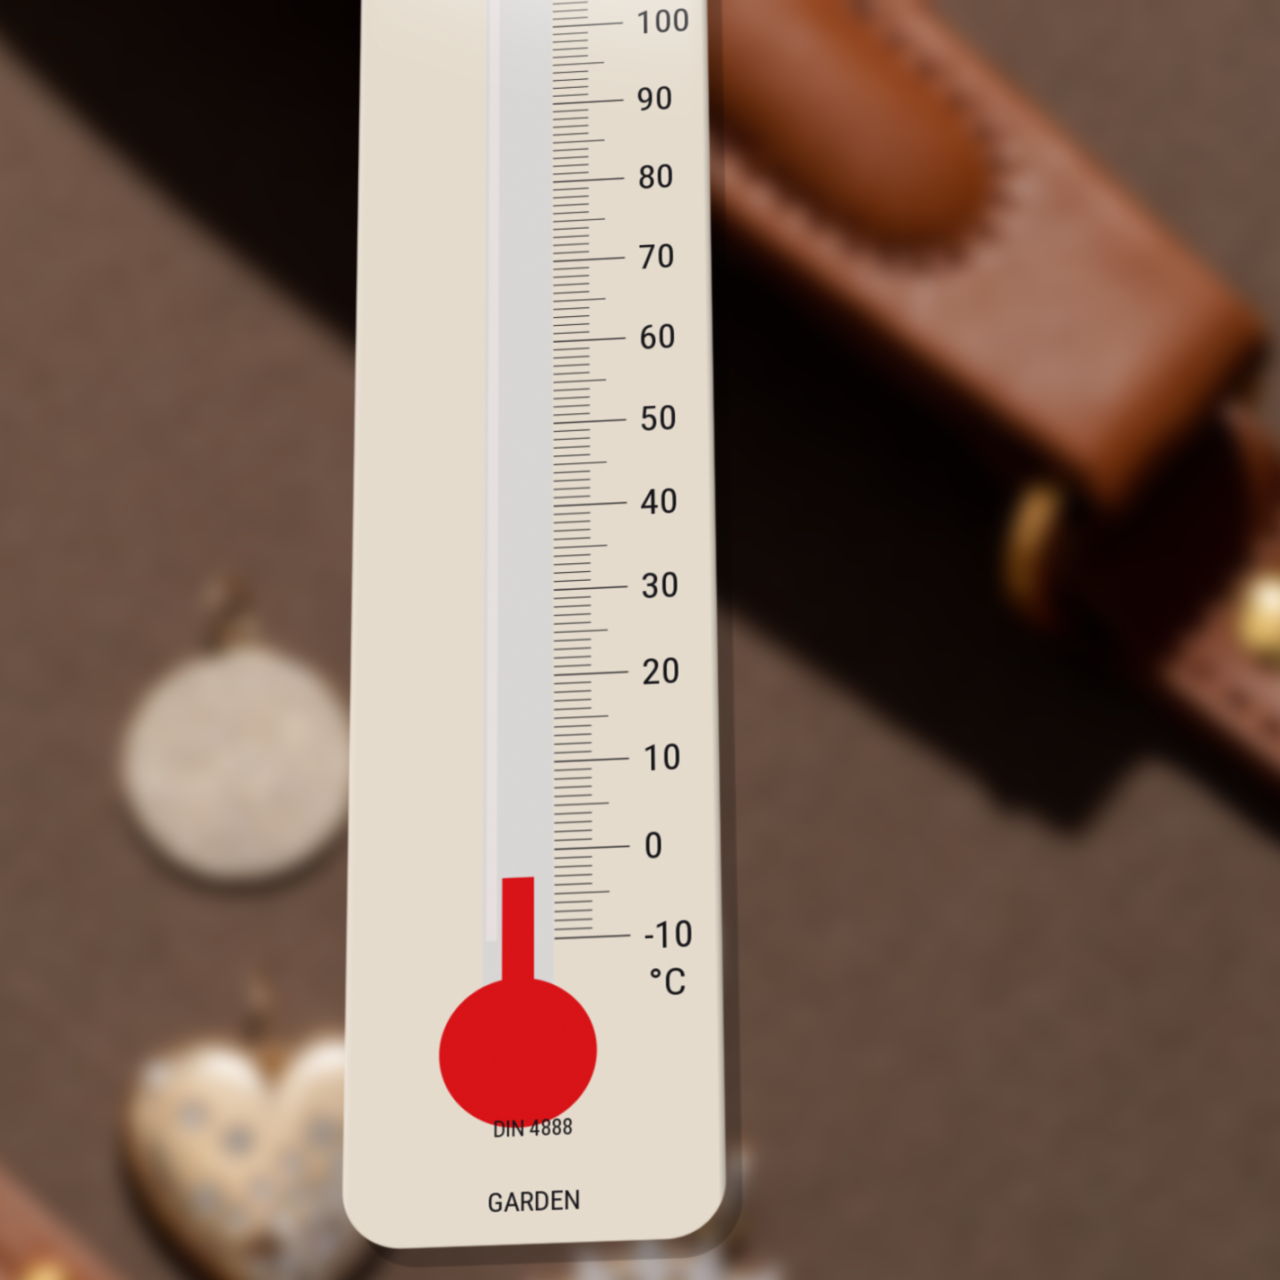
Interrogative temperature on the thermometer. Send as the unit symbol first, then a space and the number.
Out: °C -3
